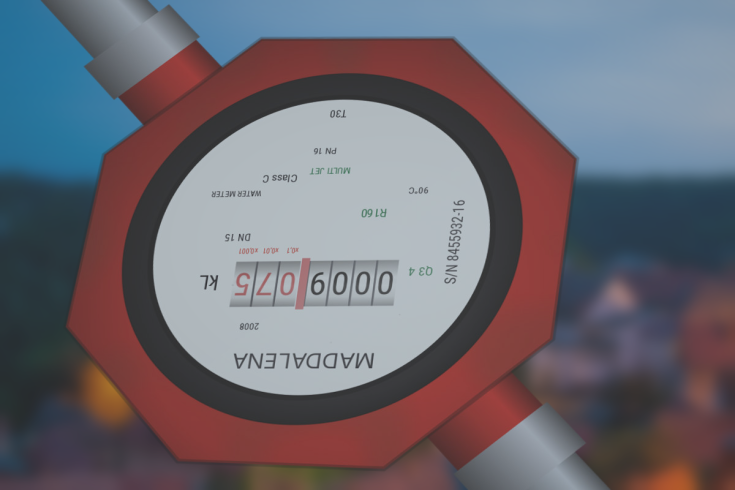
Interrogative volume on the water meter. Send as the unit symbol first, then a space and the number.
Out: kL 9.075
